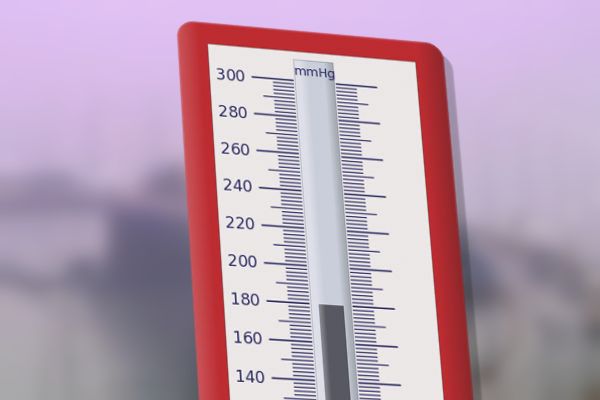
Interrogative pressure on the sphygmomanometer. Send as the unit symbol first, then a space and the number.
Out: mmHg 180
